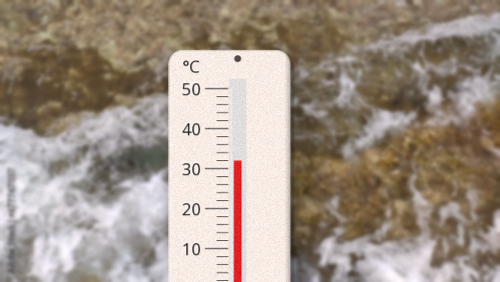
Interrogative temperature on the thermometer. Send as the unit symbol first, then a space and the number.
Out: °C 32
